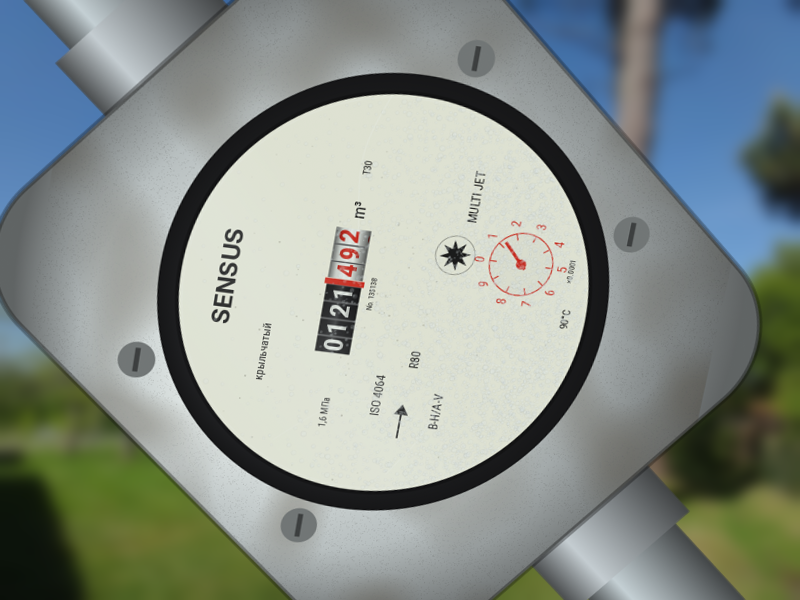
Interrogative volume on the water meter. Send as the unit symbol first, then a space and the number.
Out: m³ 121.4921
